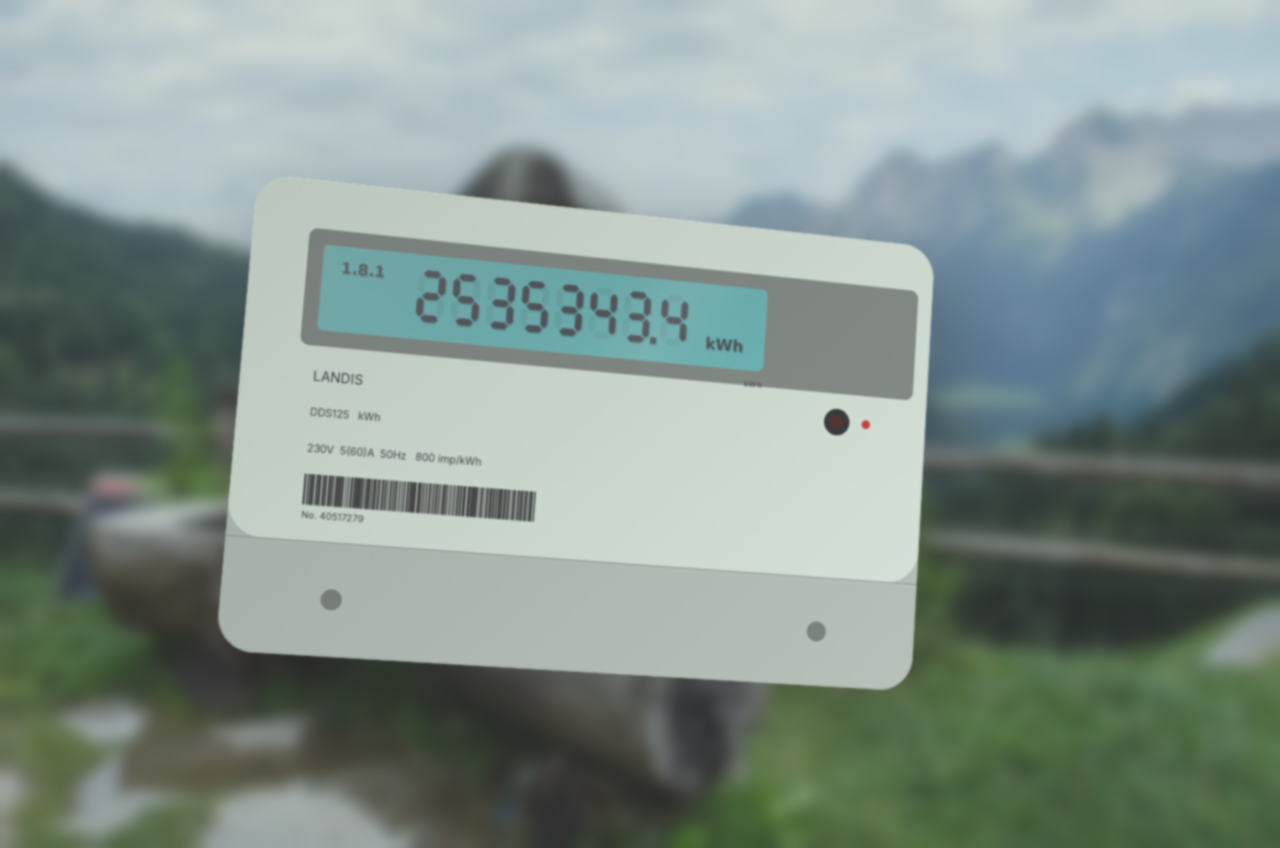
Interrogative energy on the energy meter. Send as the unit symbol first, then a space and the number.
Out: kWh 2535343.4
